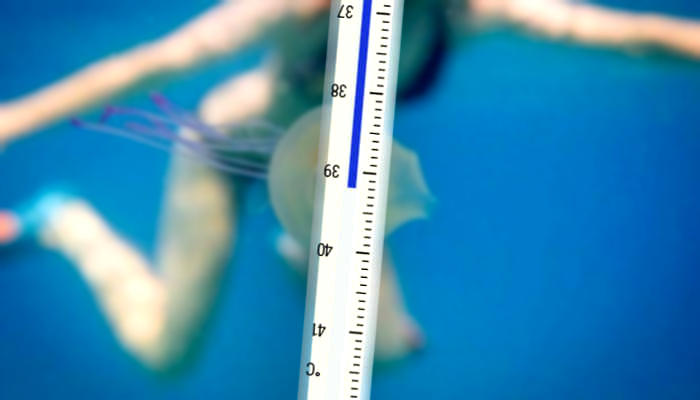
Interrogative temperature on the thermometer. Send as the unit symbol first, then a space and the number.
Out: °C 39.2
